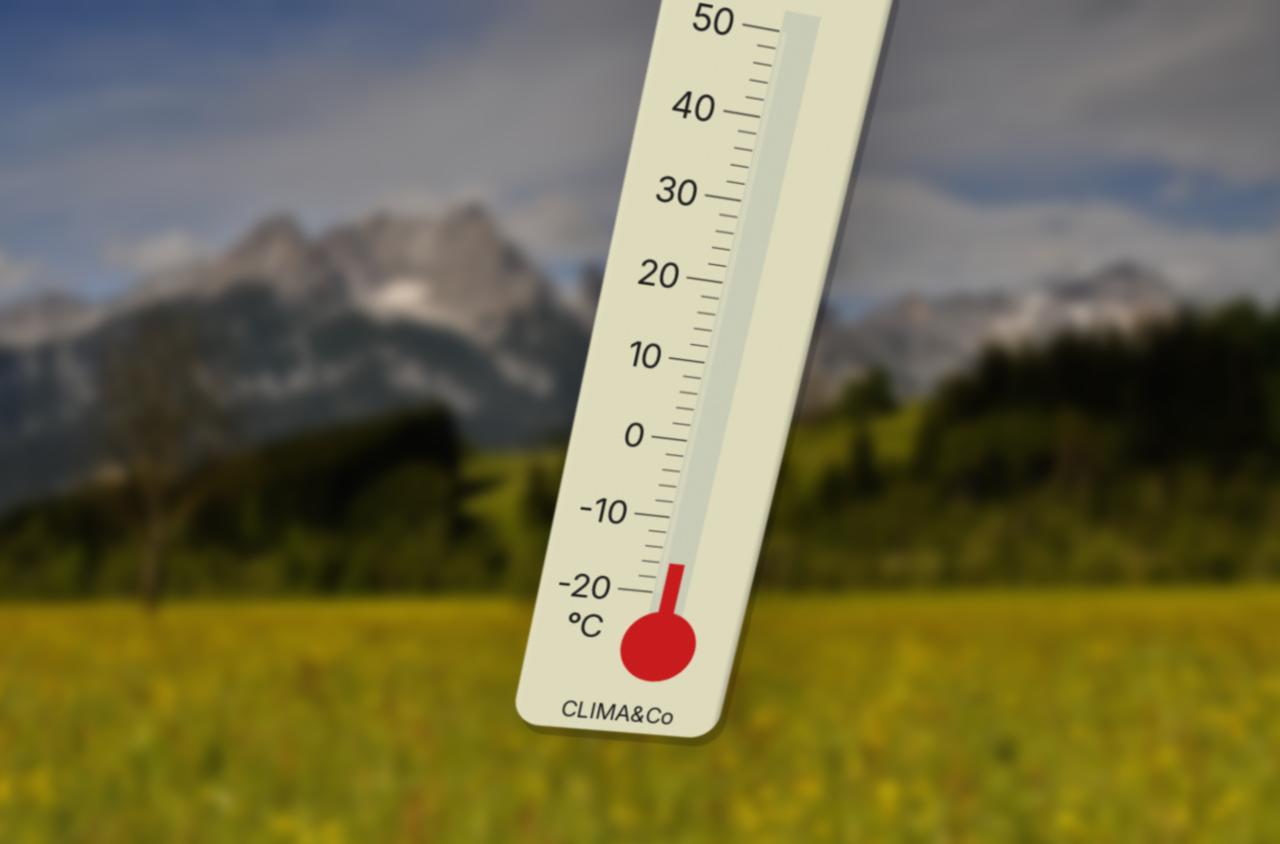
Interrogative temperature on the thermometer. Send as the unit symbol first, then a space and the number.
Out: °C -16
